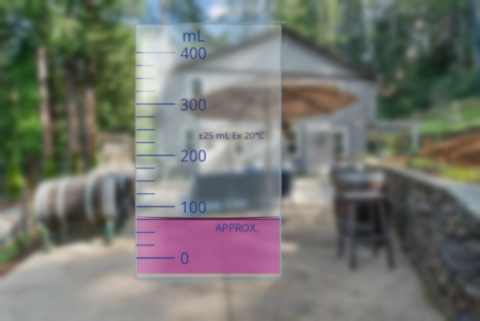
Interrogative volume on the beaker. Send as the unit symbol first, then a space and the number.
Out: mL 75
